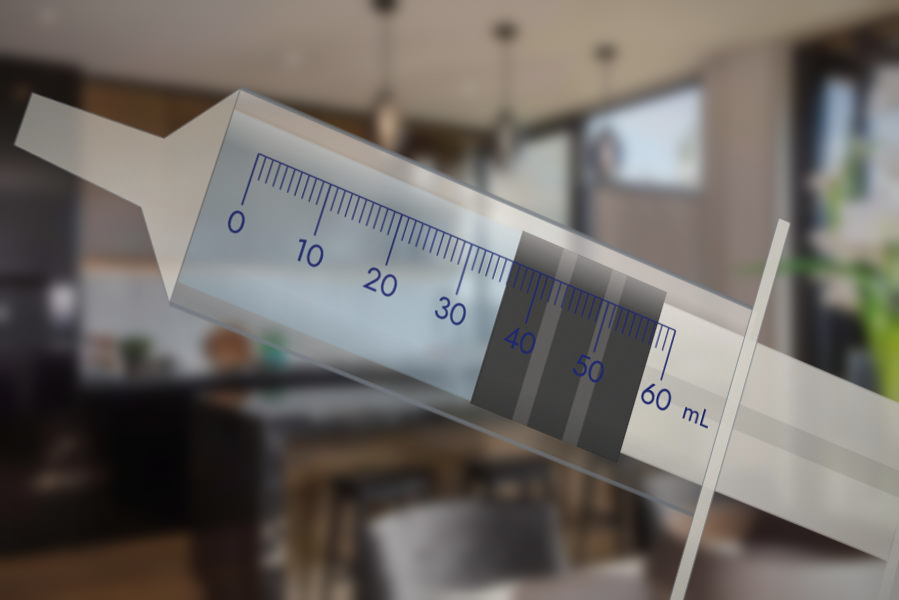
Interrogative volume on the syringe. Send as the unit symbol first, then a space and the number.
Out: mL 36
